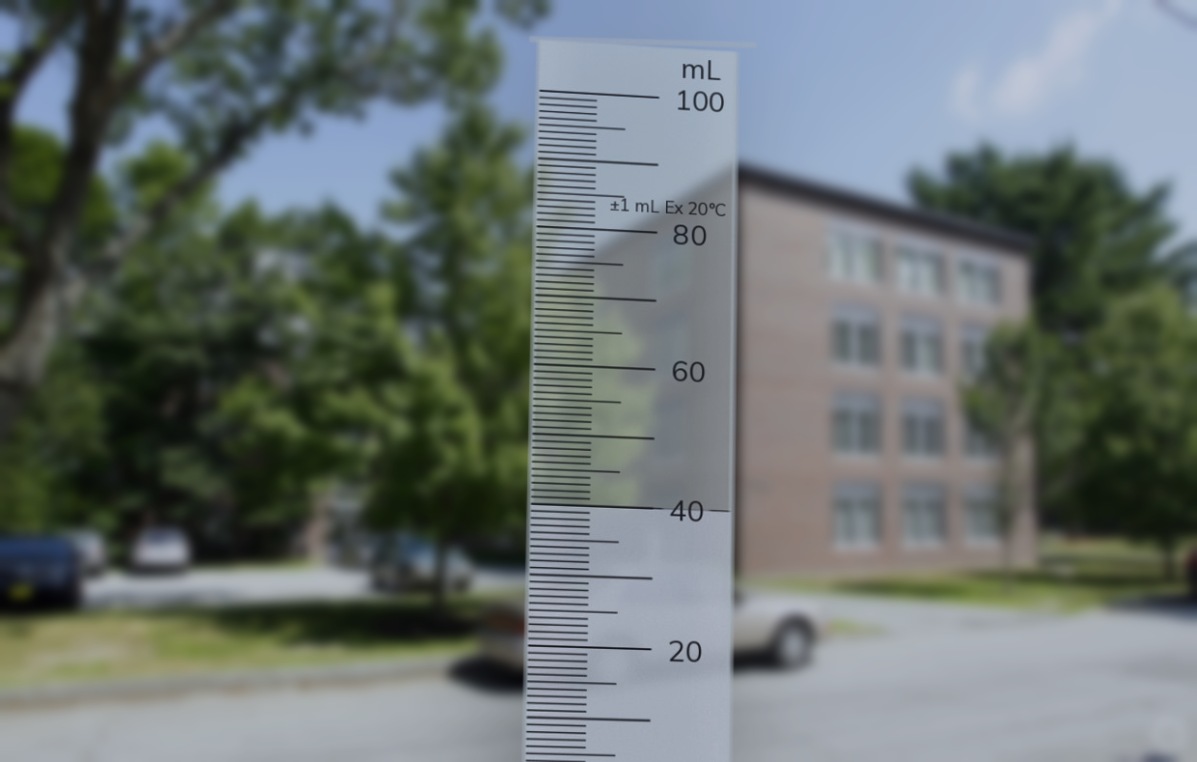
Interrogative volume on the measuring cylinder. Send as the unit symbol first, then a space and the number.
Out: mL 40
